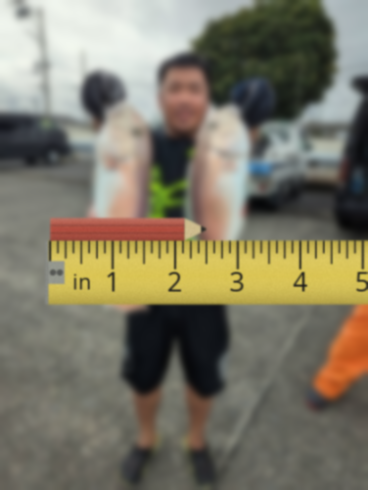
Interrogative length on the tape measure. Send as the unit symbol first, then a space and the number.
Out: in 2.5
